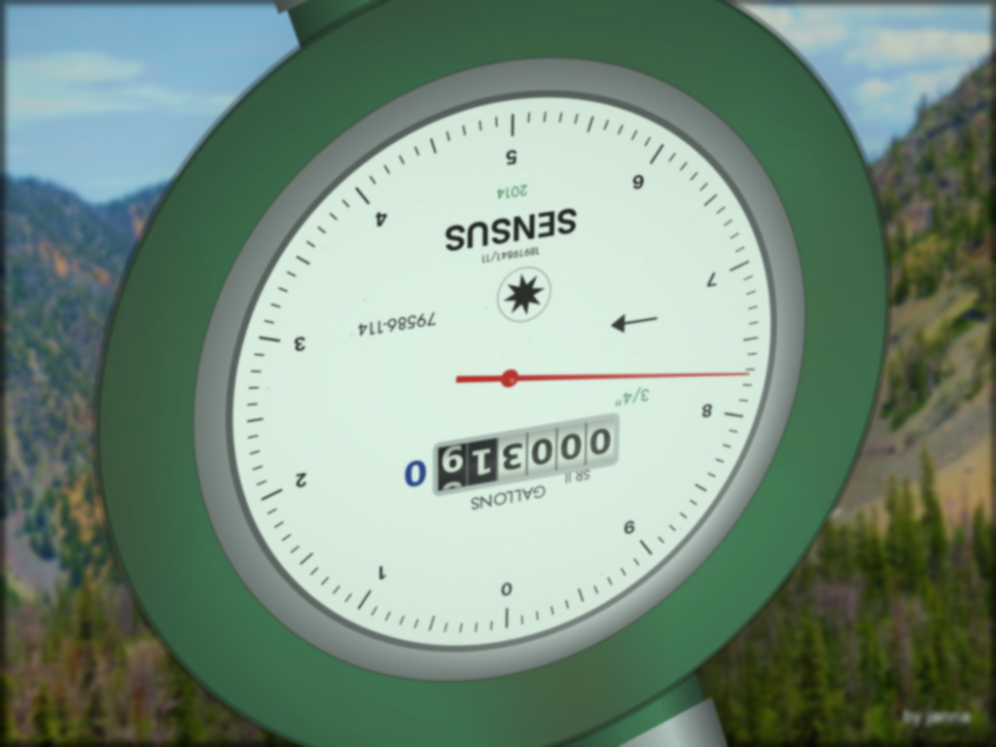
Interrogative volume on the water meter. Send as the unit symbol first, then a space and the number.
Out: gal 3187.7
